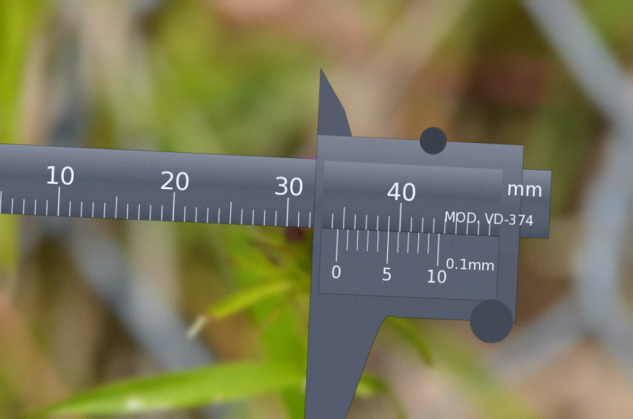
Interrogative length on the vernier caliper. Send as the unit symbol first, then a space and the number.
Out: mm 34.5
